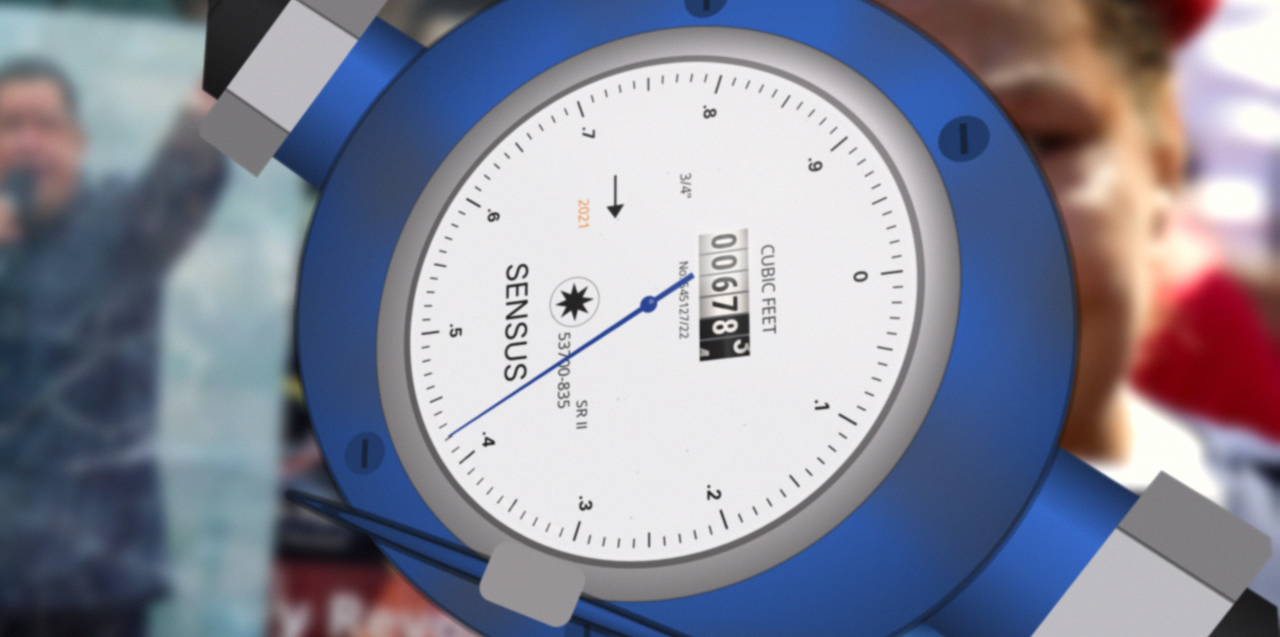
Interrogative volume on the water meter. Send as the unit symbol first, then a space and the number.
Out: ft³ 6783.42
